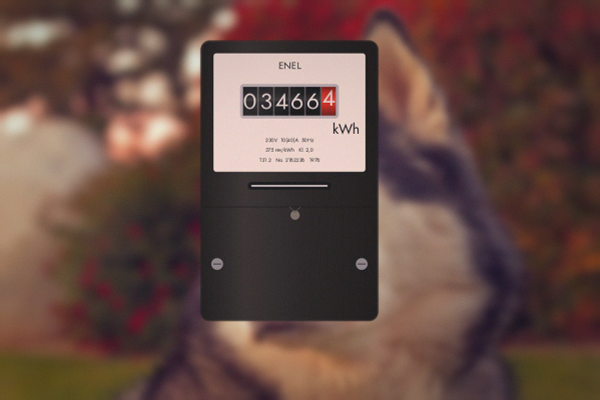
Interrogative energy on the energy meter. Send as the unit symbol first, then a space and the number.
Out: kWh 3466.4
